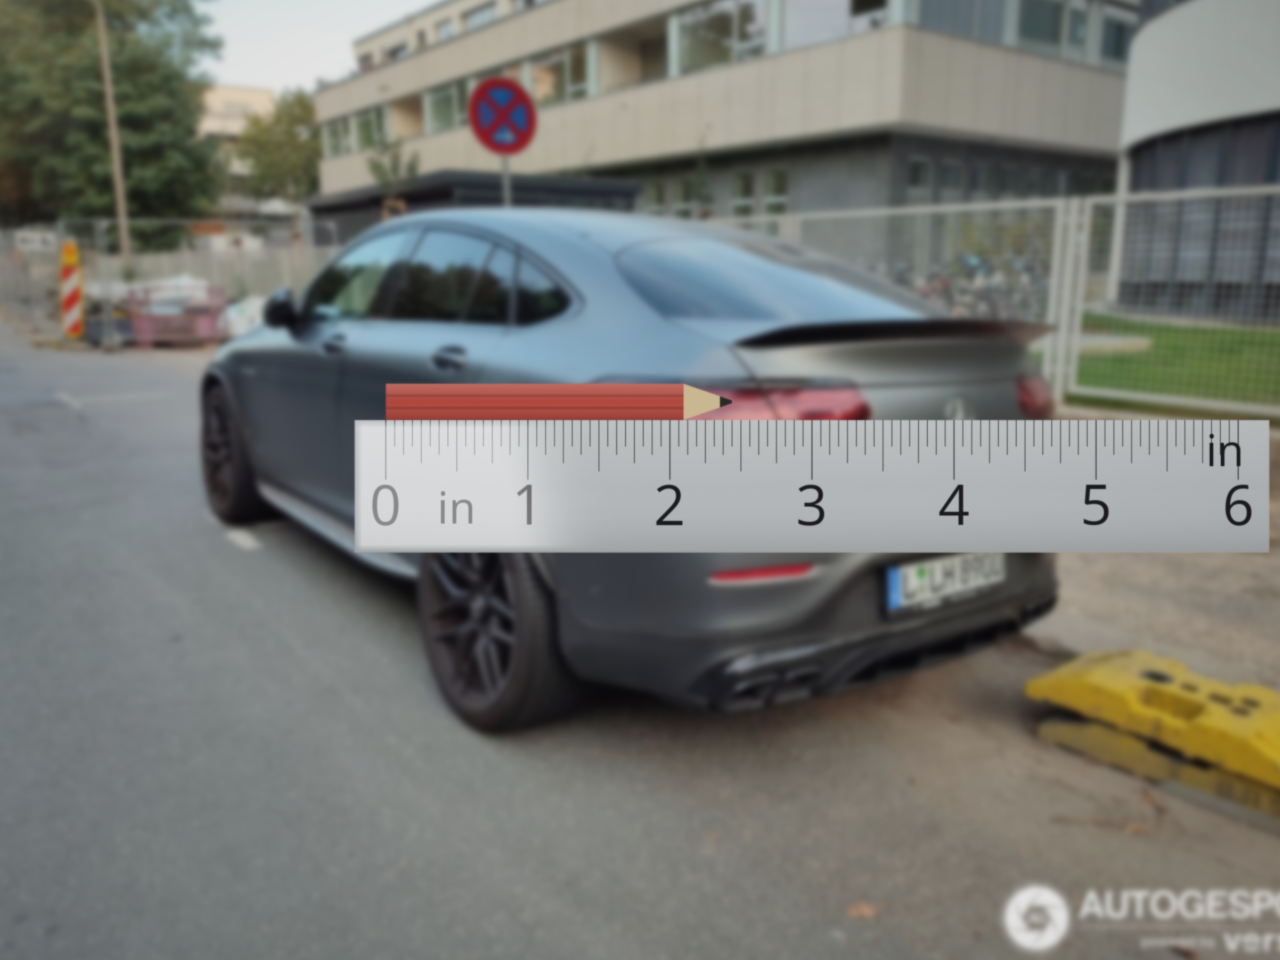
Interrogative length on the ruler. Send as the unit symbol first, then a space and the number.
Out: in 2.4375
